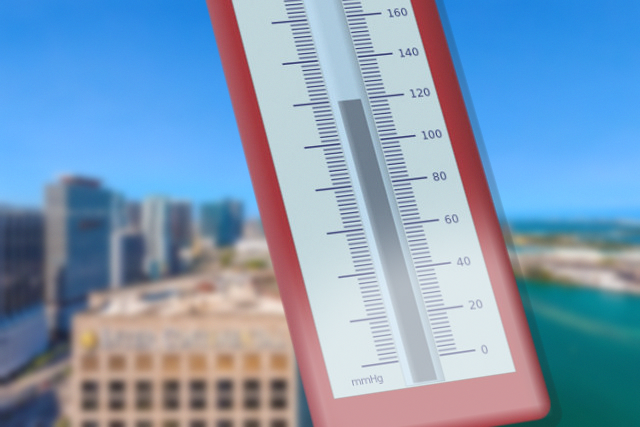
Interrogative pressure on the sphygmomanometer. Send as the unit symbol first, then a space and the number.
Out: mmHg 120
